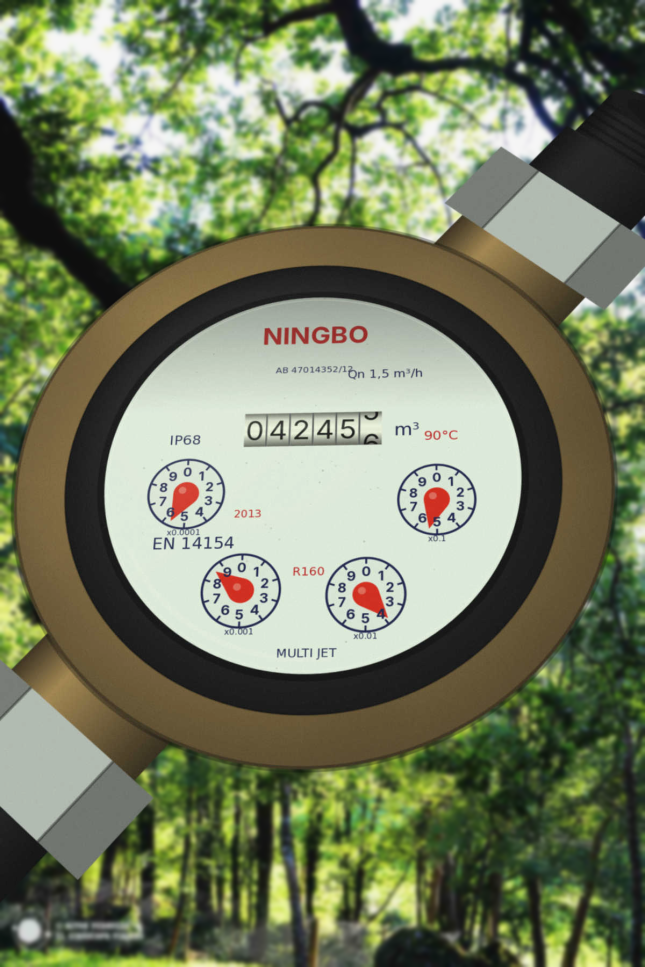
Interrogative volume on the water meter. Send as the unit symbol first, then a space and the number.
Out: m³ 42455.5385
